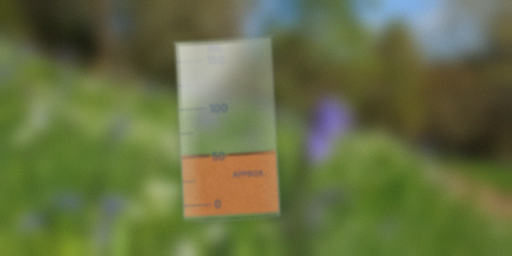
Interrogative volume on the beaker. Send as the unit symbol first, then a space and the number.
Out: mL 50
